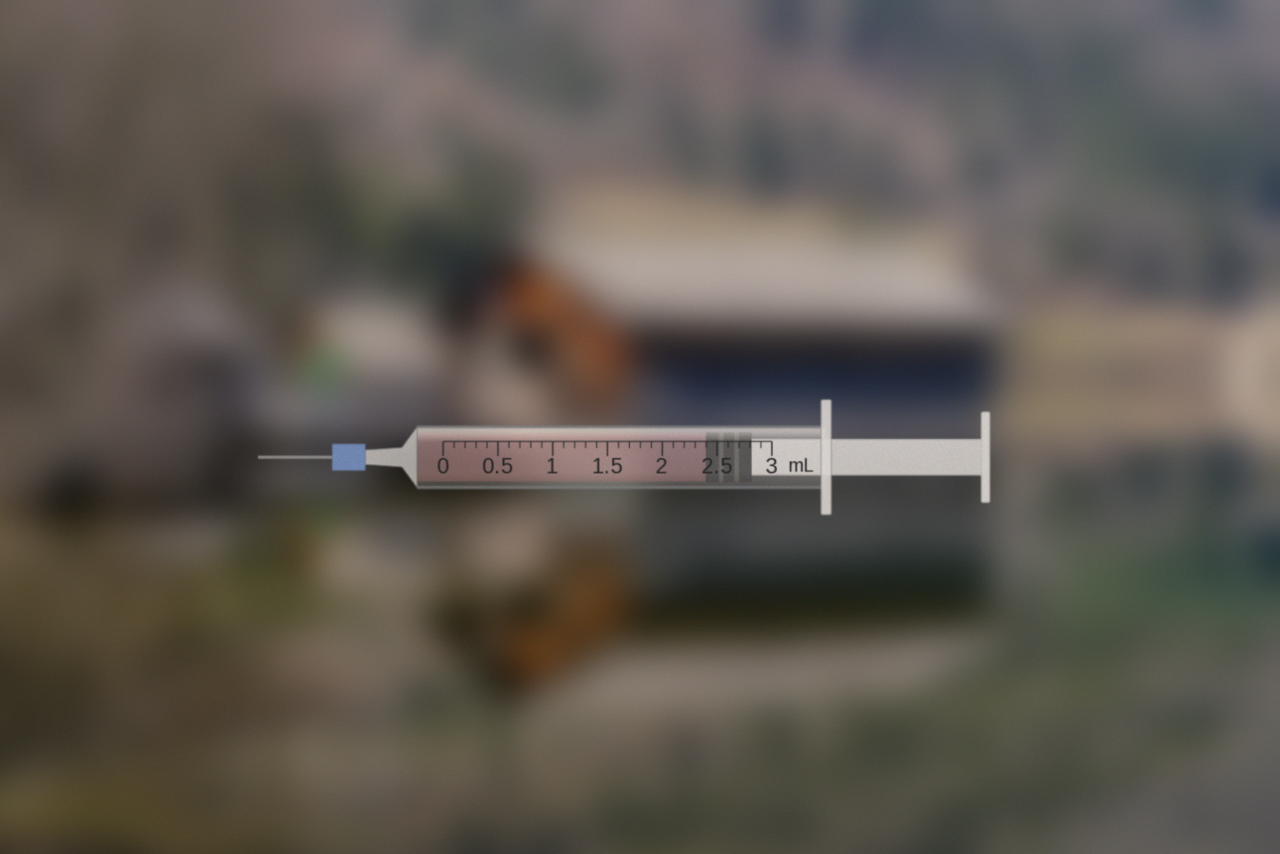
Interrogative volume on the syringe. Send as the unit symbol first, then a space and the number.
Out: mL 2.4
